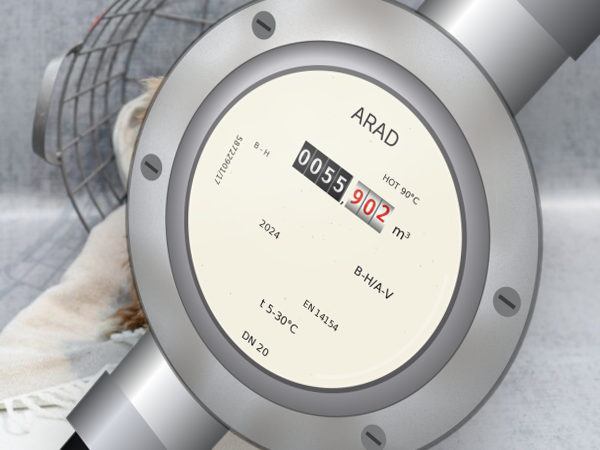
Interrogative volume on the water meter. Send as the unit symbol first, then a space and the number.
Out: m³ 55.902
